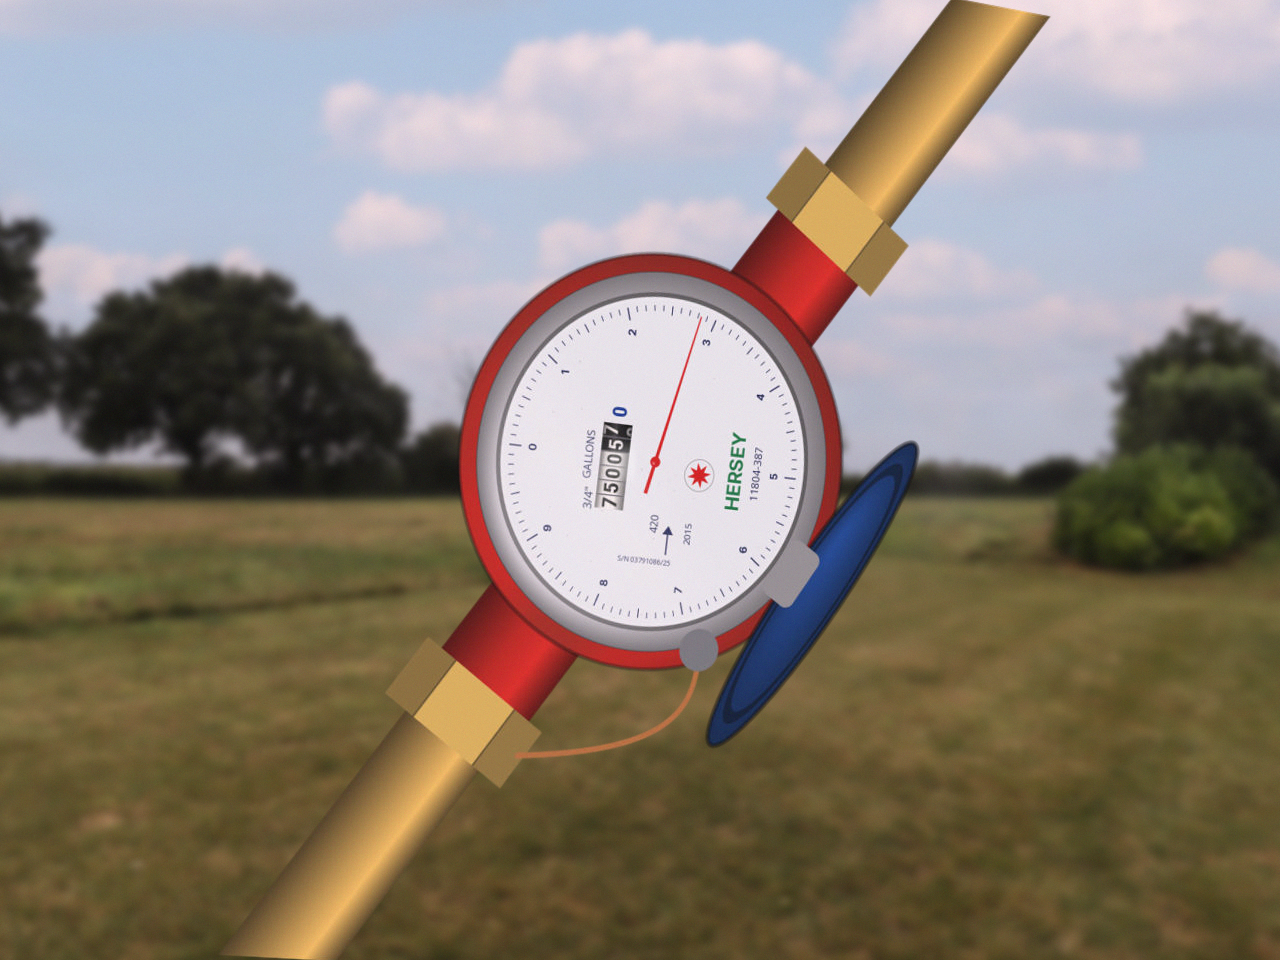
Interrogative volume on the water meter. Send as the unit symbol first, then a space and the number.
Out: gal 7500572.8
